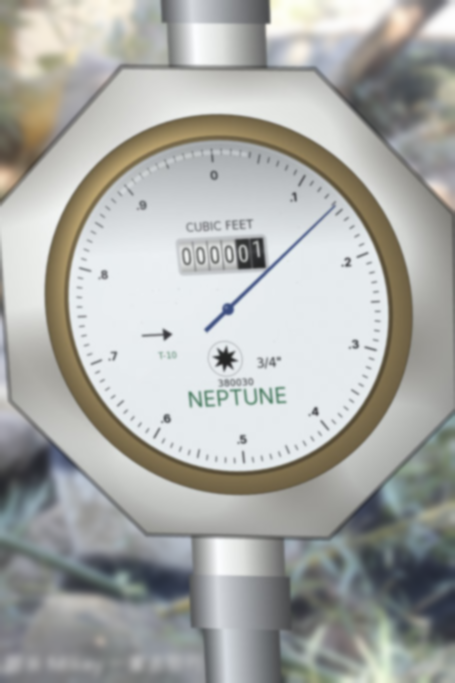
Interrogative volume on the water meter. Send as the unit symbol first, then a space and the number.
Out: ft³ 1.14
